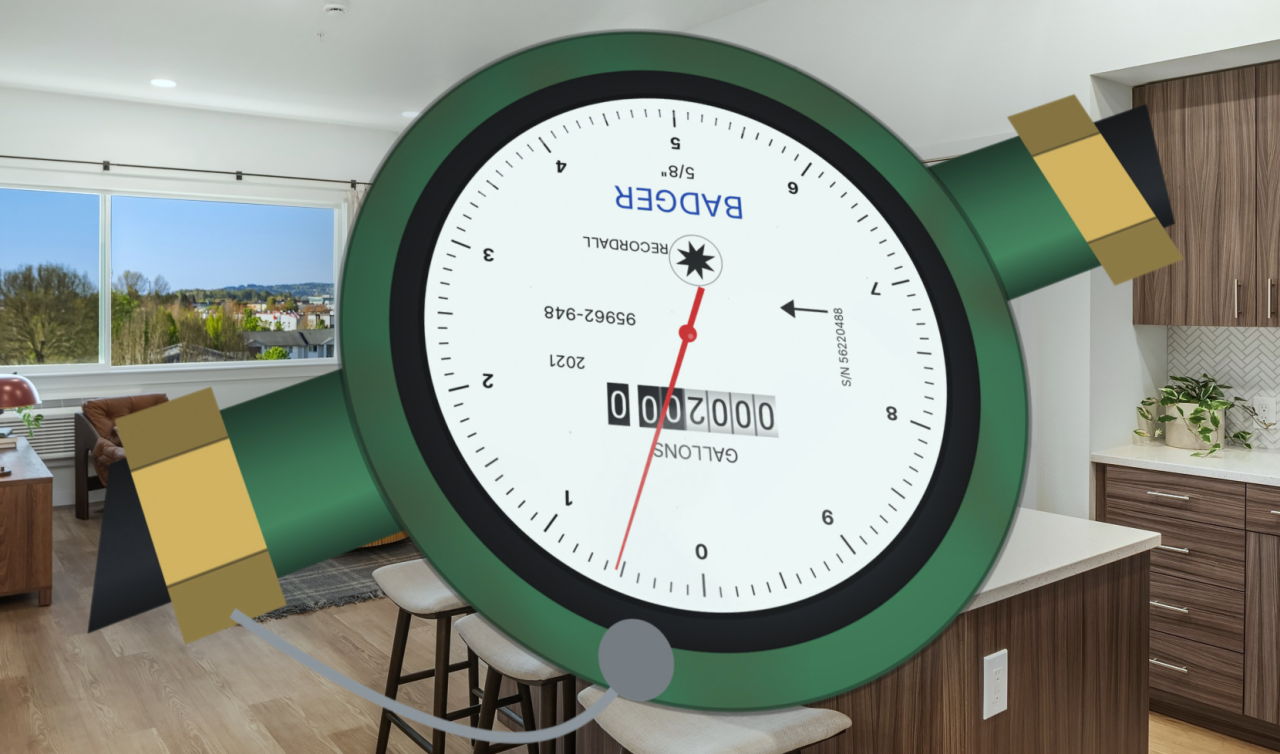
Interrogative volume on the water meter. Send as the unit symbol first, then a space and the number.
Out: gal 2000.5
